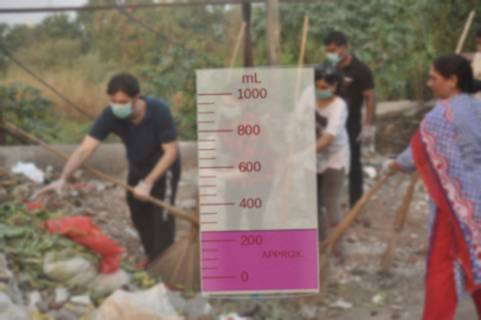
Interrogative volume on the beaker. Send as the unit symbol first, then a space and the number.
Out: mL 250
